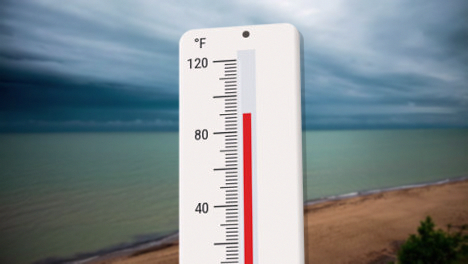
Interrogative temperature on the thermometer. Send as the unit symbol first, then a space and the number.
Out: °F 90
